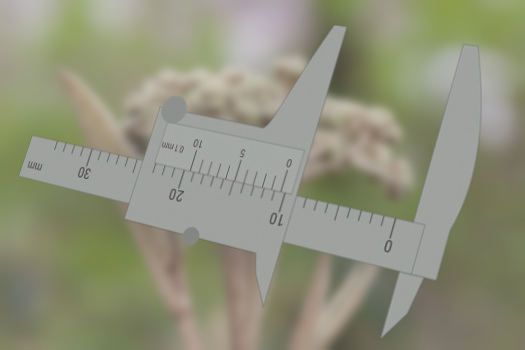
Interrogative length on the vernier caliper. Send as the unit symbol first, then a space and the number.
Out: mm 10.4
